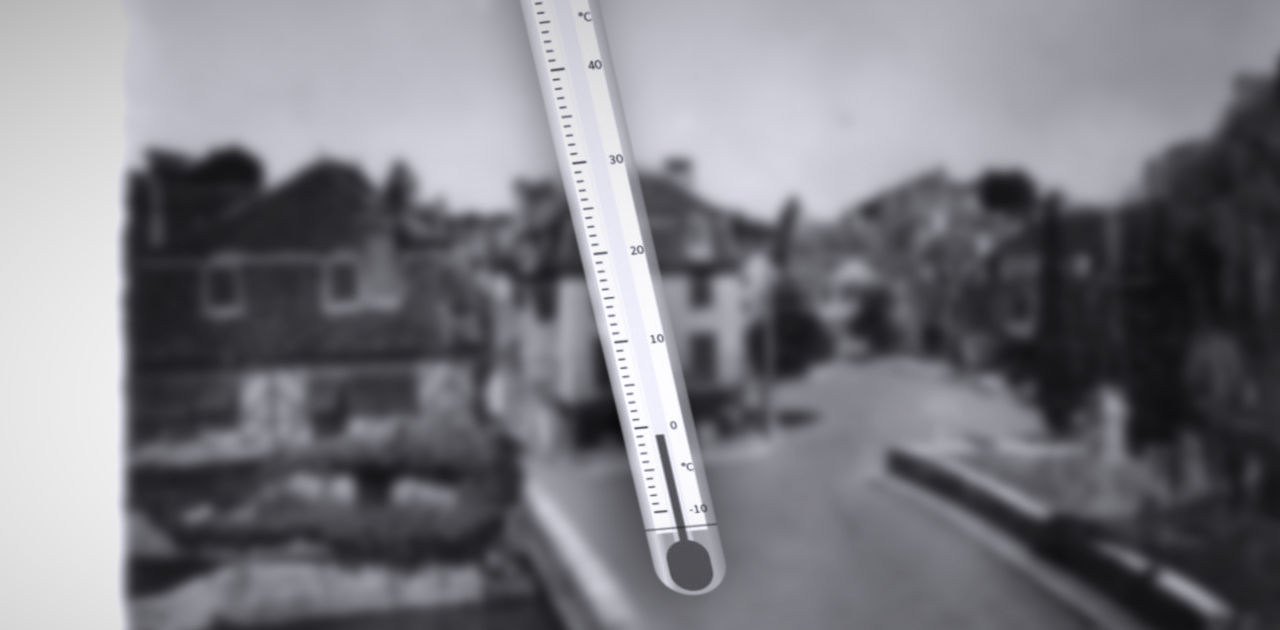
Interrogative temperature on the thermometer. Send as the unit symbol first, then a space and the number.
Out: °C -1
